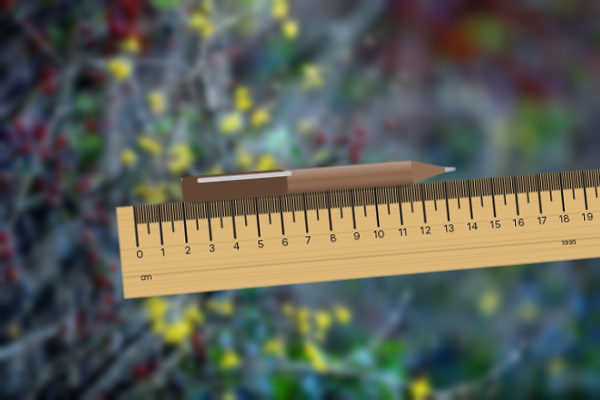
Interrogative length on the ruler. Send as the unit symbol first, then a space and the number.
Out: cm 11.5
